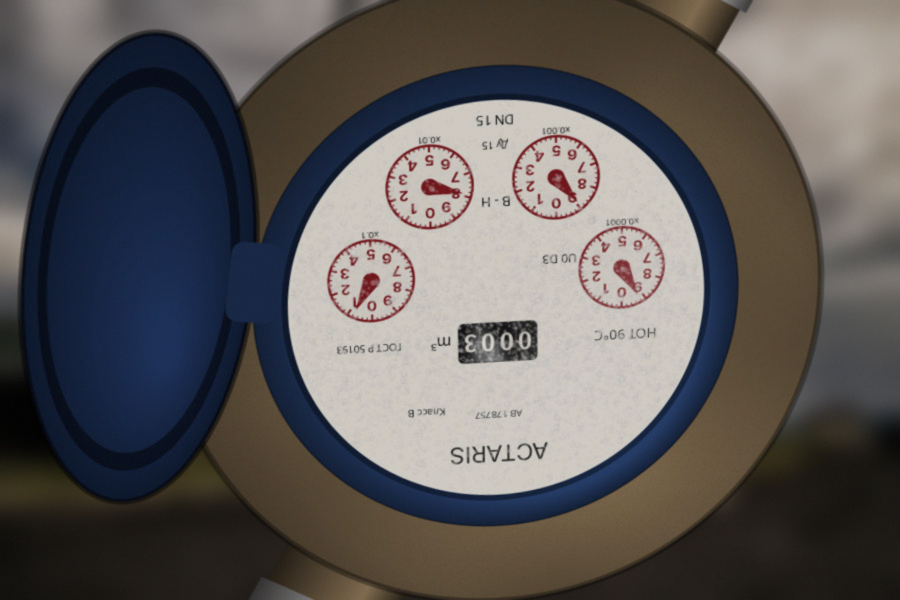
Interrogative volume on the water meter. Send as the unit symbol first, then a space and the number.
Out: m³ 3.0789
